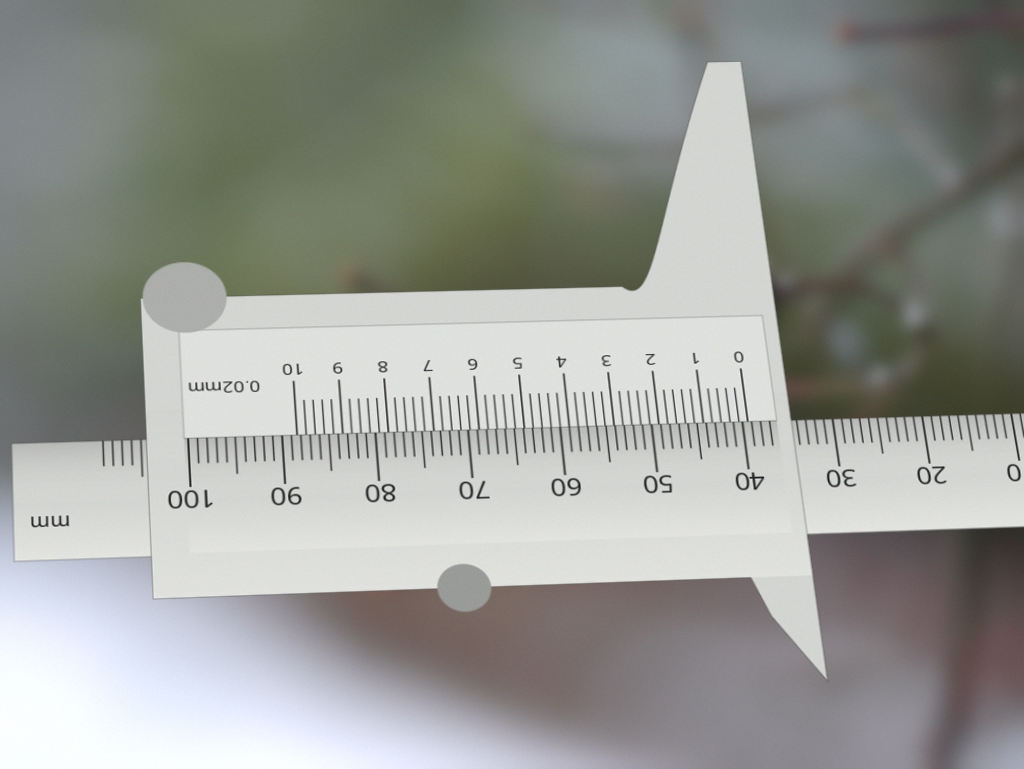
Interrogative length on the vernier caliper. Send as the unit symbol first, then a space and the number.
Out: mm 39.4
